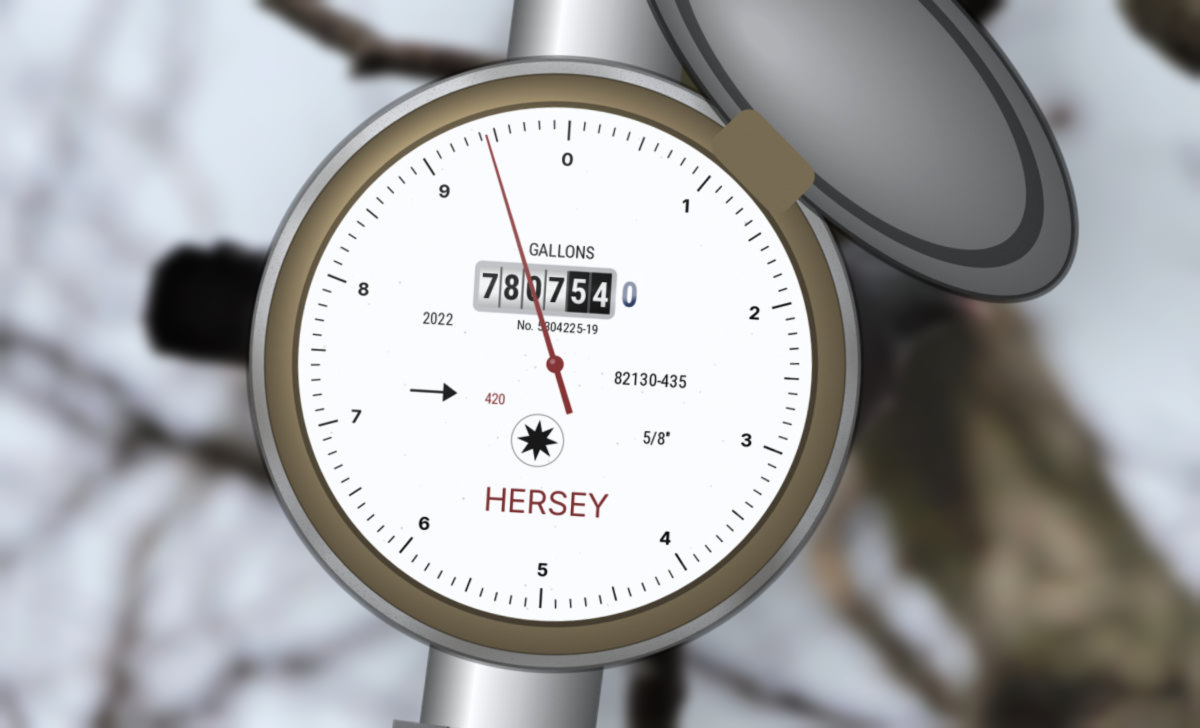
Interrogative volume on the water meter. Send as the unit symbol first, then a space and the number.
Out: gal 7807539.4
